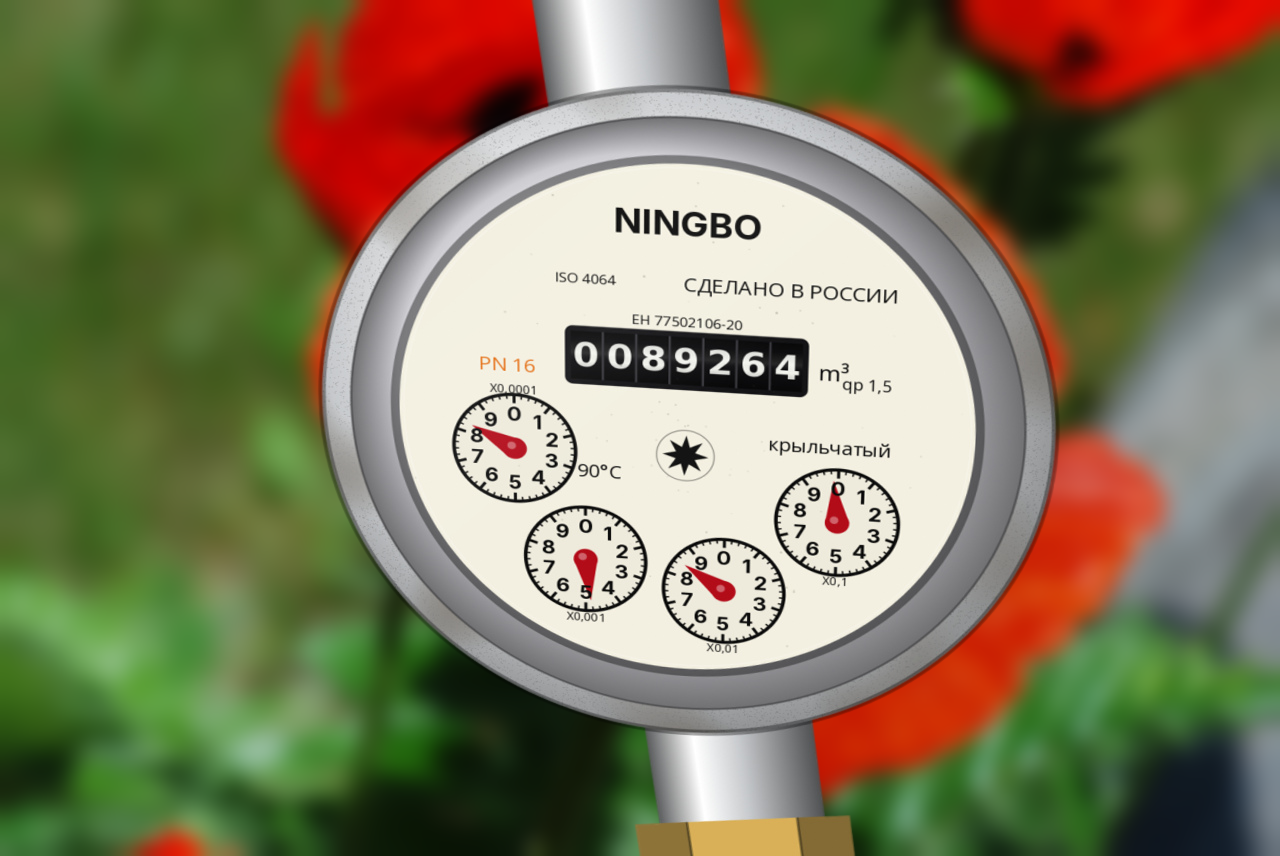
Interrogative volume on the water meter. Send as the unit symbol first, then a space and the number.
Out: m³ 89263.9848
